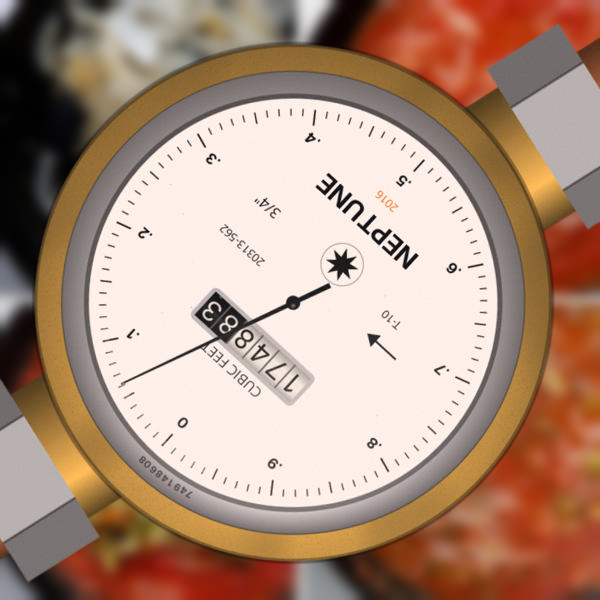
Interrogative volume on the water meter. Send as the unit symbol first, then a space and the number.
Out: ft³ 174883.06
